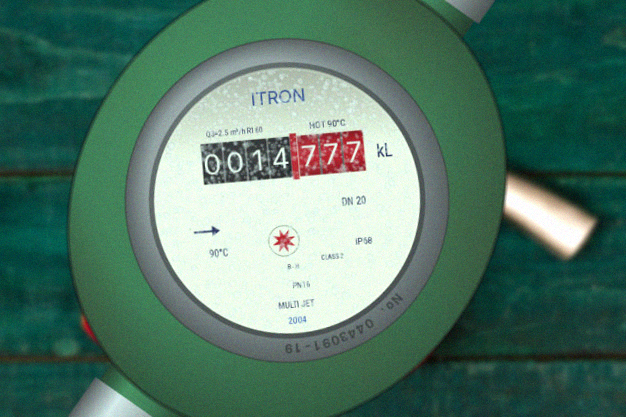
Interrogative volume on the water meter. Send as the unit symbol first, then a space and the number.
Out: kL 14.777
